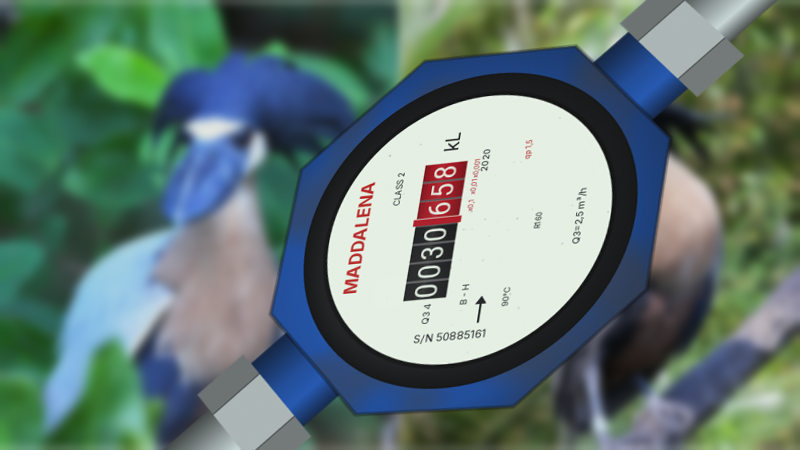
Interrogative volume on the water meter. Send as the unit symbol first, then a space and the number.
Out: kL 30.658
